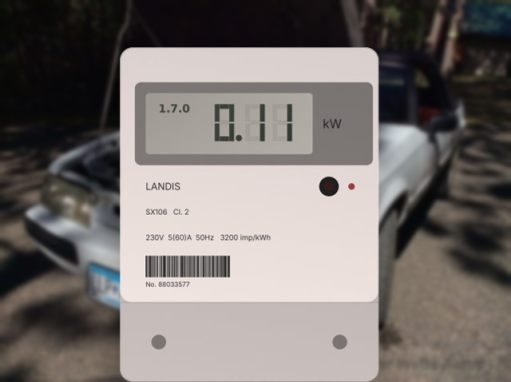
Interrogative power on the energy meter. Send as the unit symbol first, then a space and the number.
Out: kW 0.11
